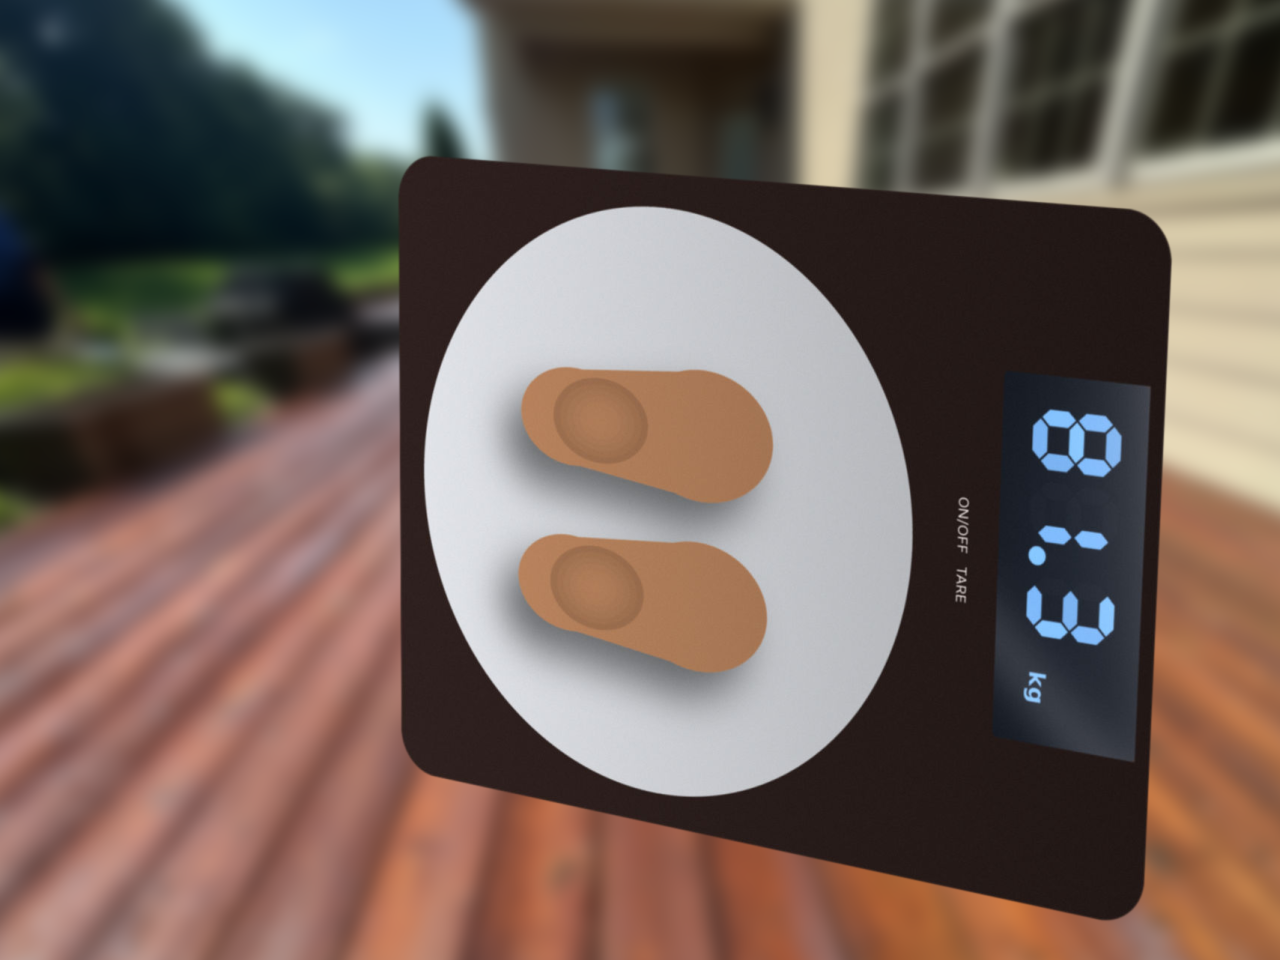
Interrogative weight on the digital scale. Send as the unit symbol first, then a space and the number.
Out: kg 81.3
